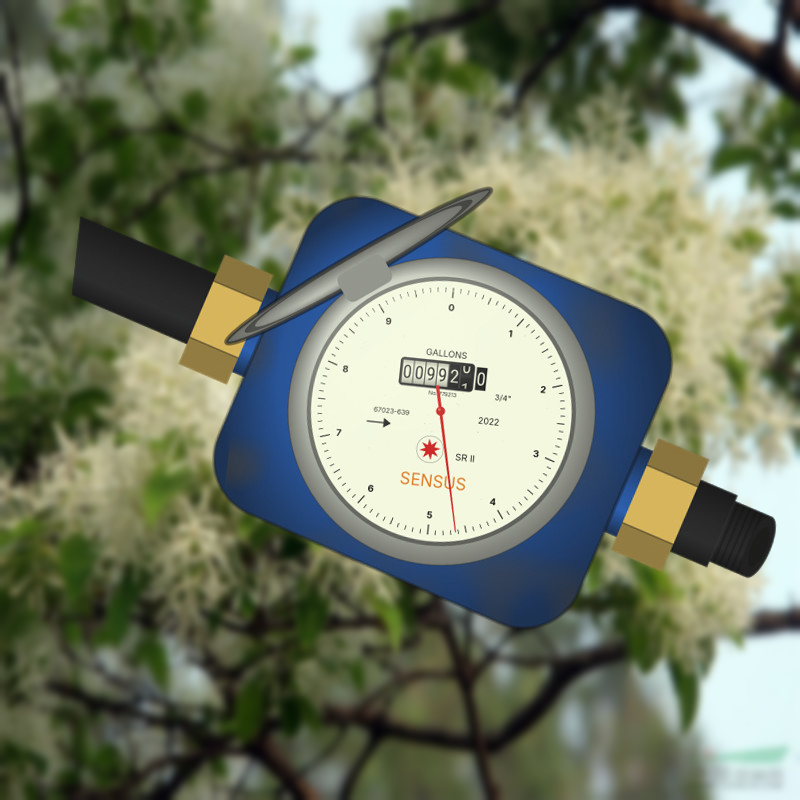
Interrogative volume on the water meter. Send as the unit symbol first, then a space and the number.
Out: gal 99204.6
